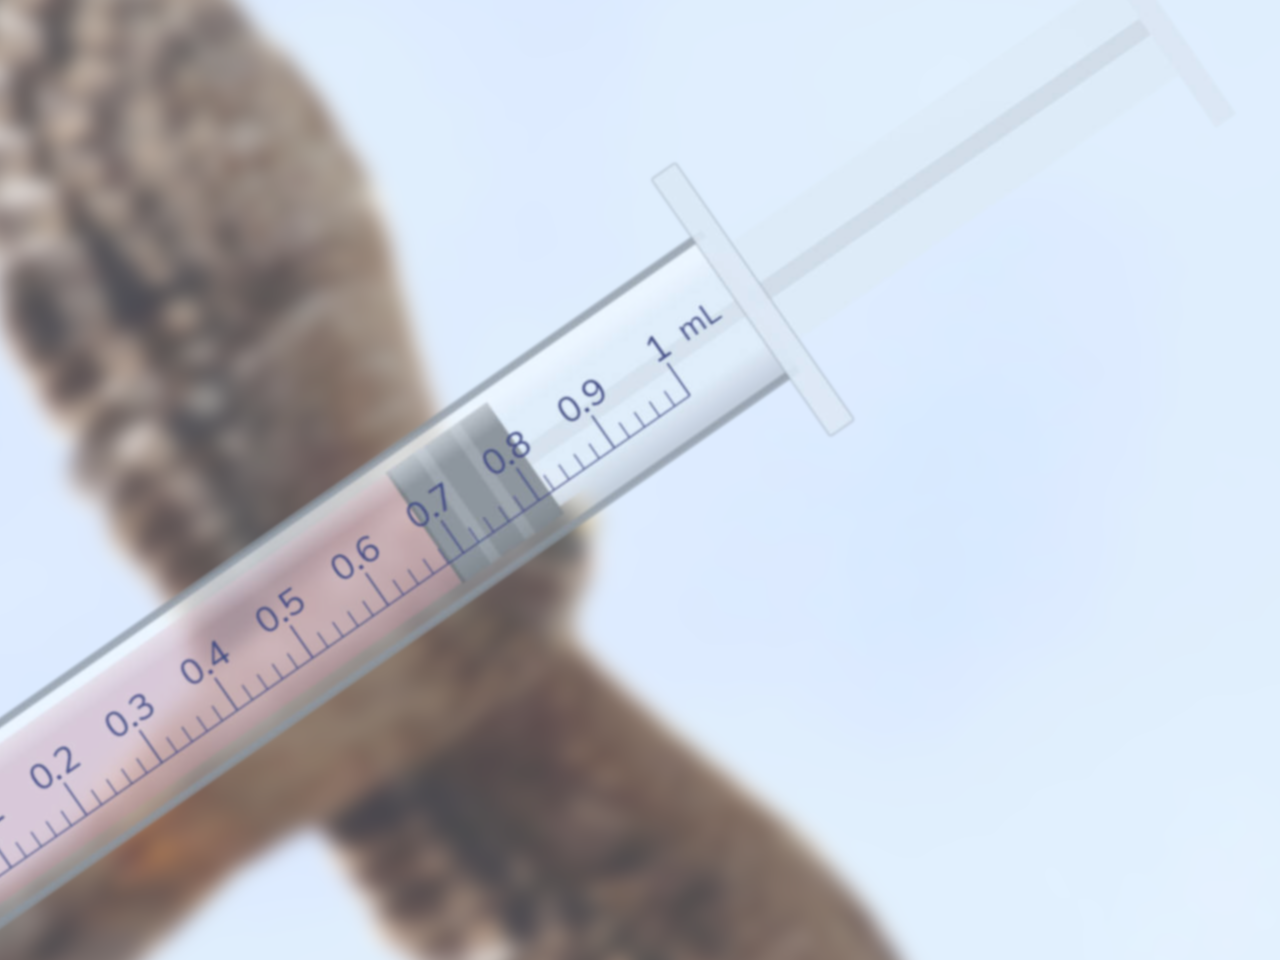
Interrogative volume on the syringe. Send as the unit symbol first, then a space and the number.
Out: mL 0.68
